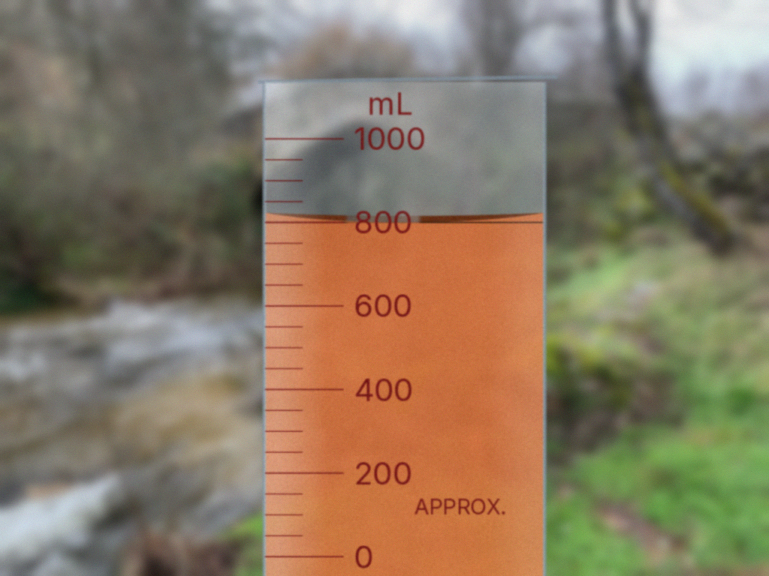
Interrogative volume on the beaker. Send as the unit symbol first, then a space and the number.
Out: mL 800
